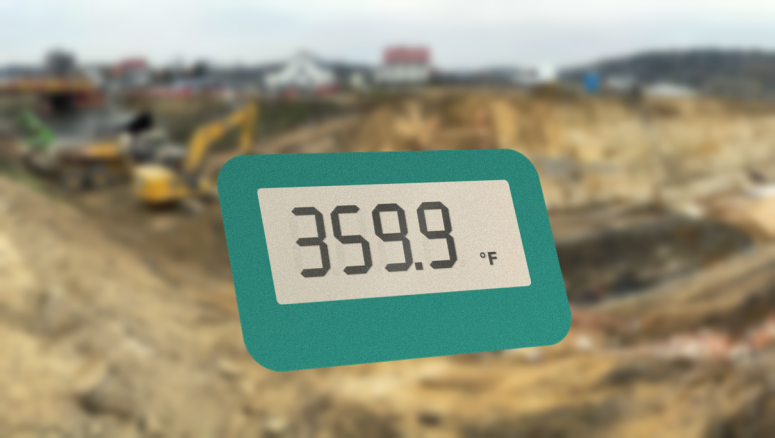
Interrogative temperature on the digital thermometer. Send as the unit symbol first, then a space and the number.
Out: °F 359.9
